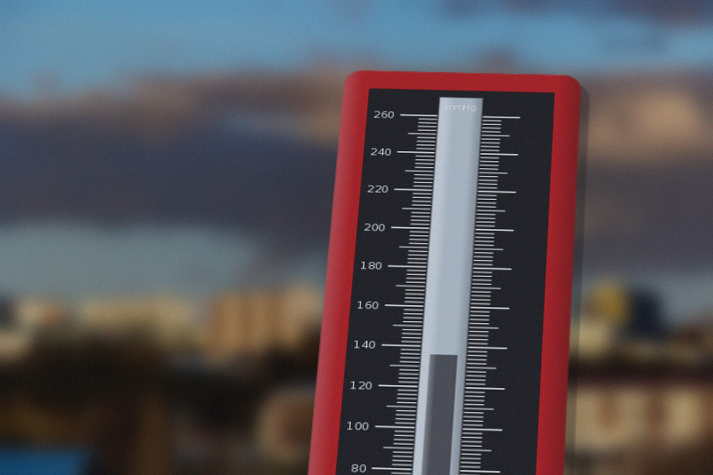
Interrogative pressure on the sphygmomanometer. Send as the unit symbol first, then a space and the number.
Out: mmHg 136
